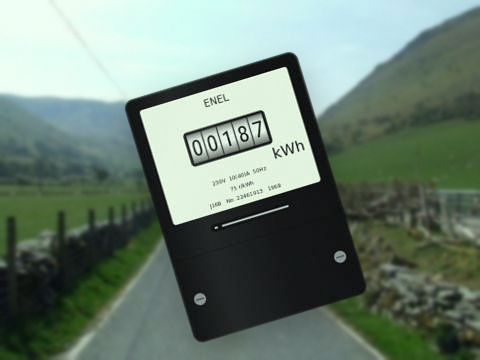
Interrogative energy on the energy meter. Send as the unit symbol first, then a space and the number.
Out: kWh 187
